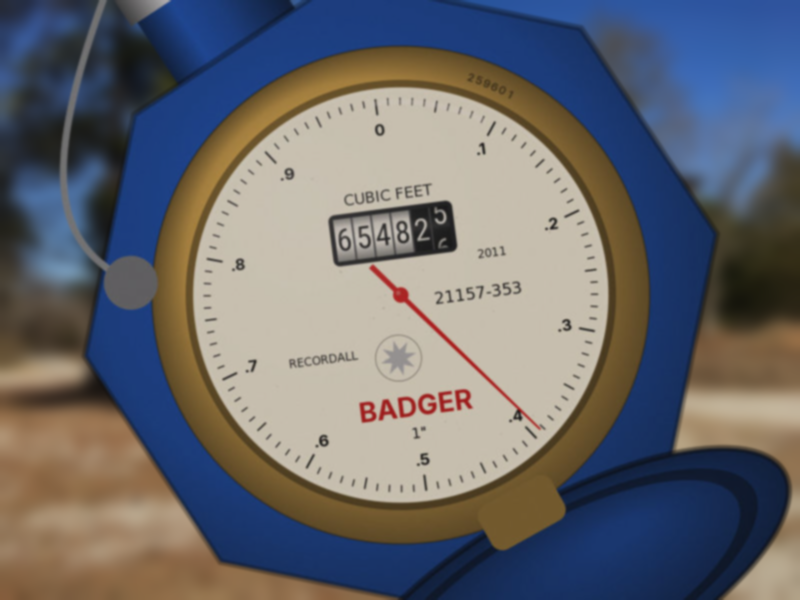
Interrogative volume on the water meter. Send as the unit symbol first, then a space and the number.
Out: ft³ 654825.39
